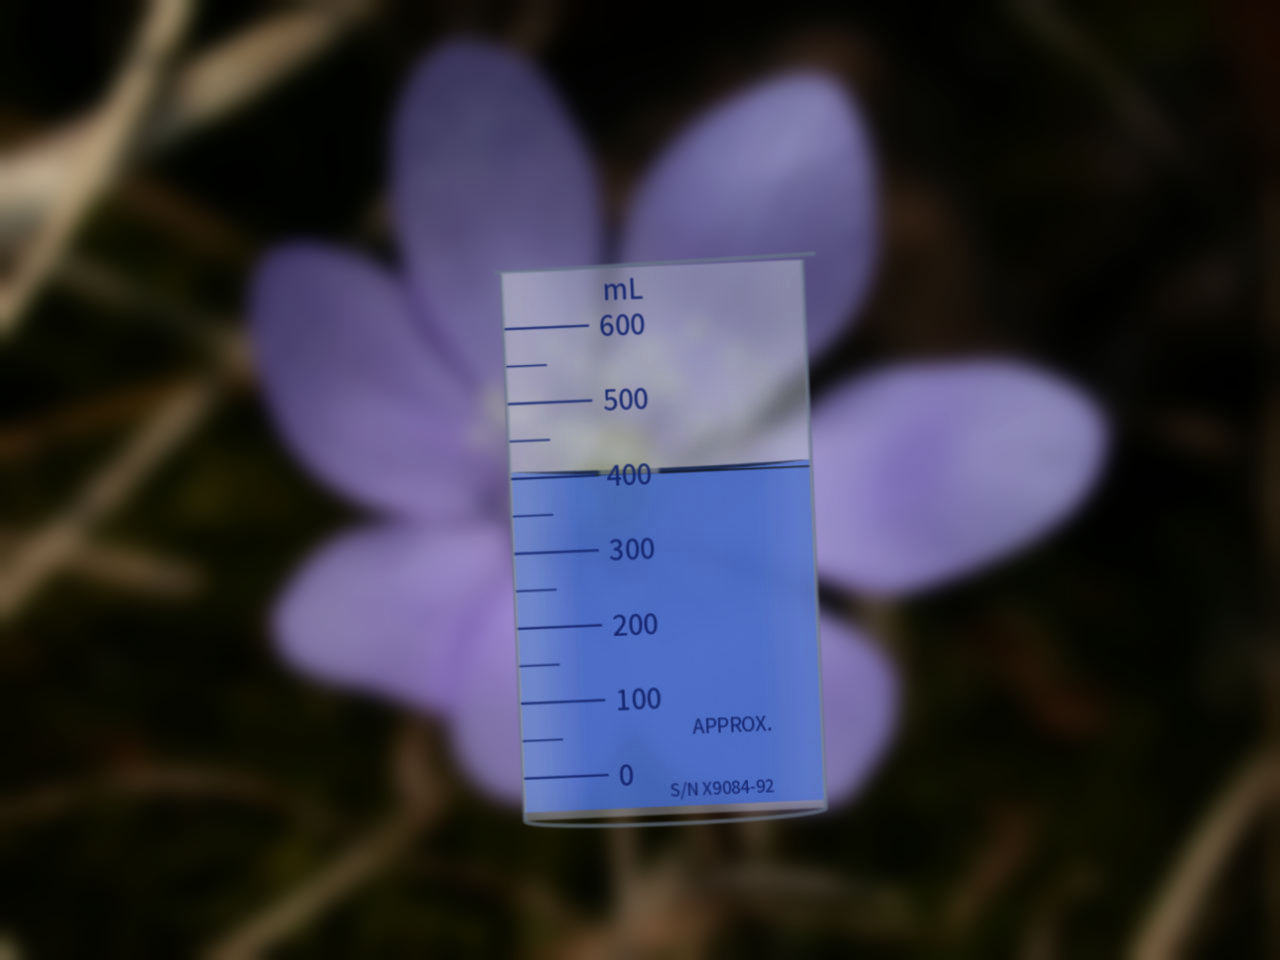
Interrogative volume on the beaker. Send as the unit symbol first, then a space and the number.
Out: mL 400
